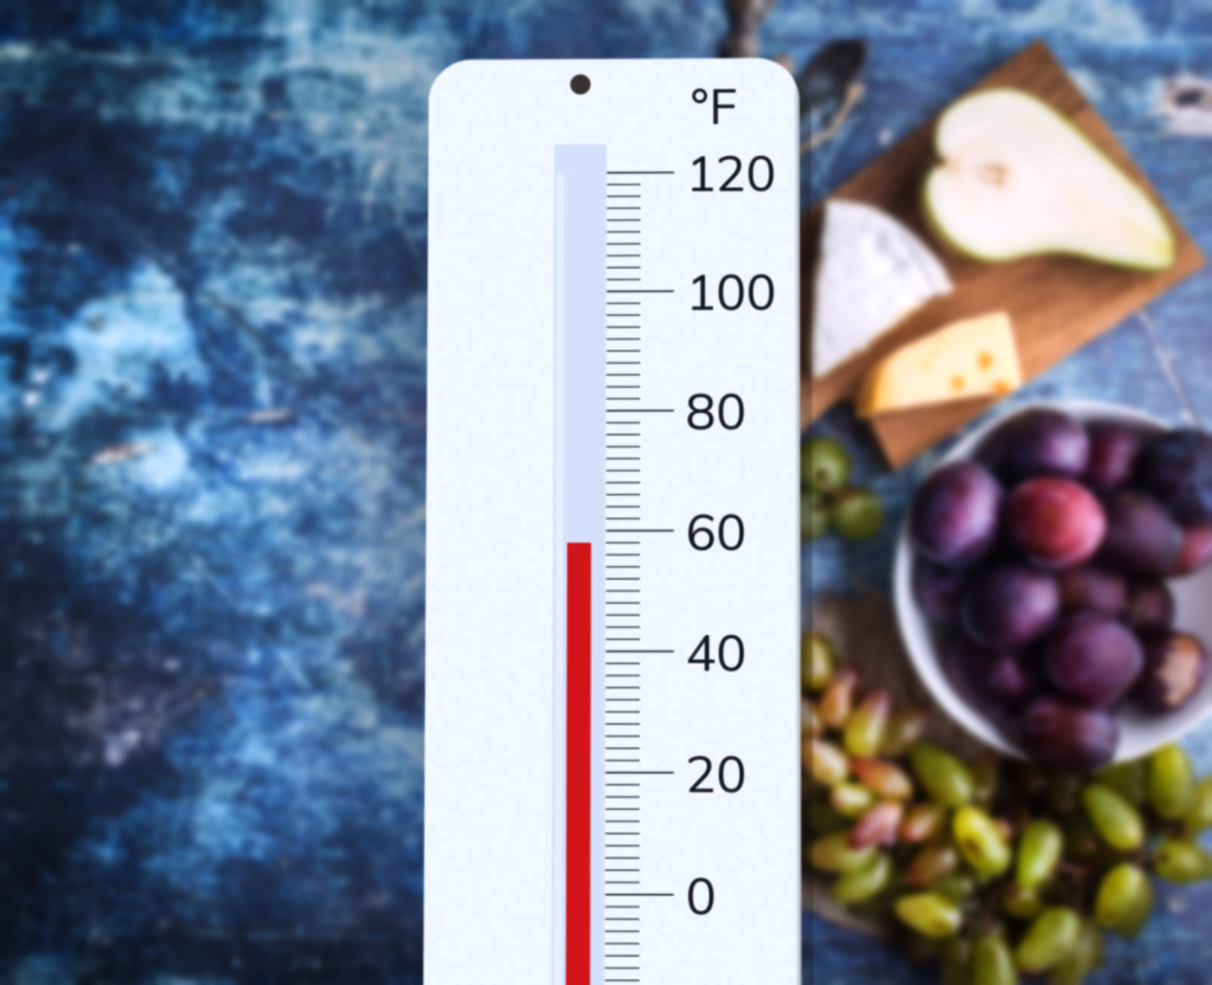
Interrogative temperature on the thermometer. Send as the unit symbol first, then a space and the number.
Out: °F 58
